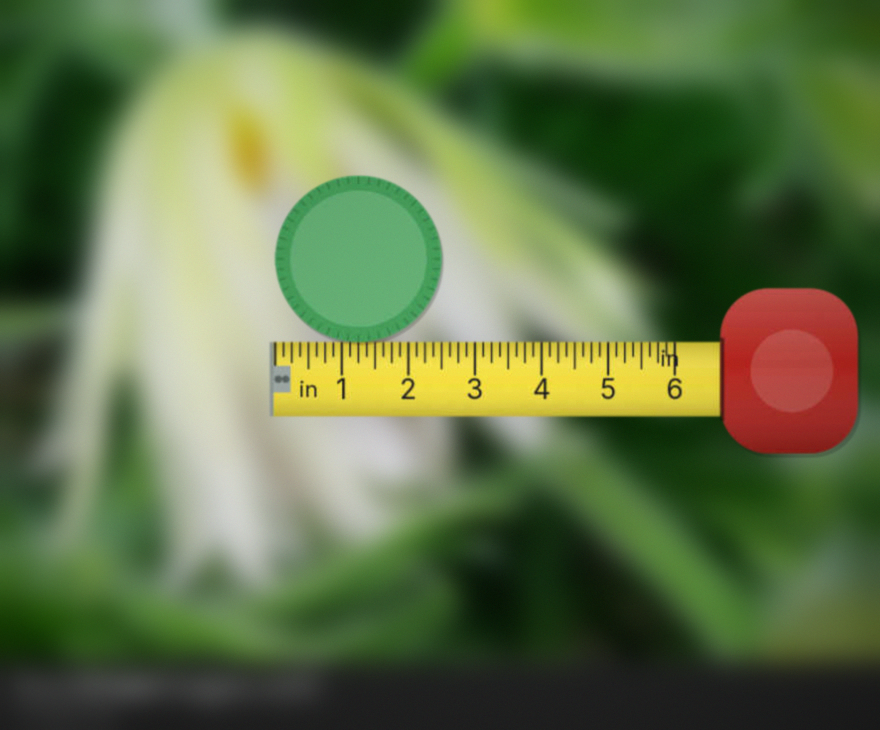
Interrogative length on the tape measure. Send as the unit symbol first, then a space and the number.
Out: in 2.5
